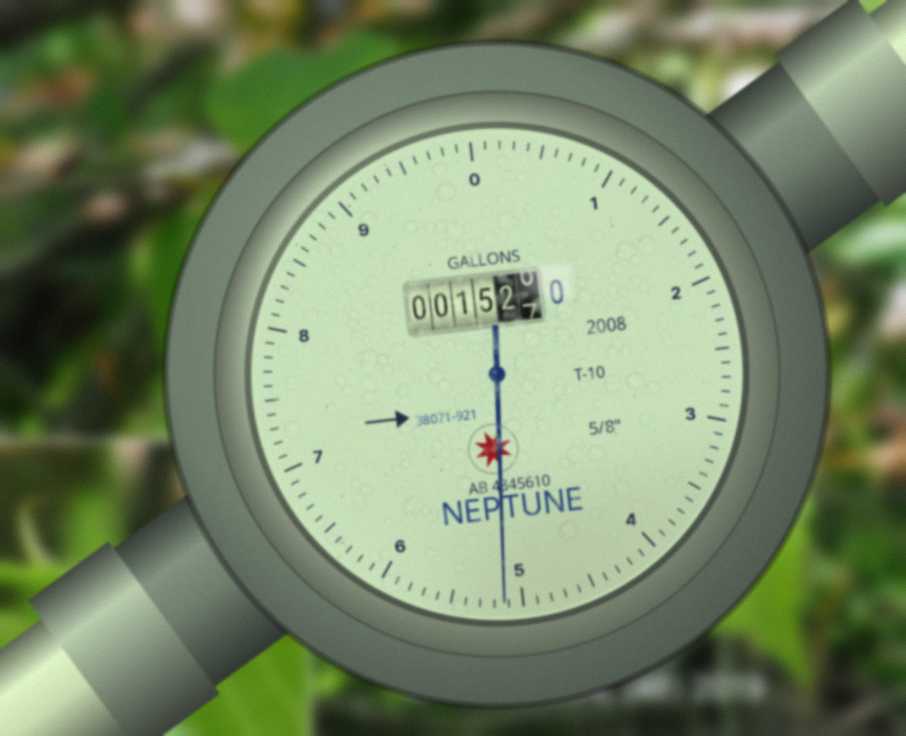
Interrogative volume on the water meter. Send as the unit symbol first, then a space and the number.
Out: gal 15265.1
